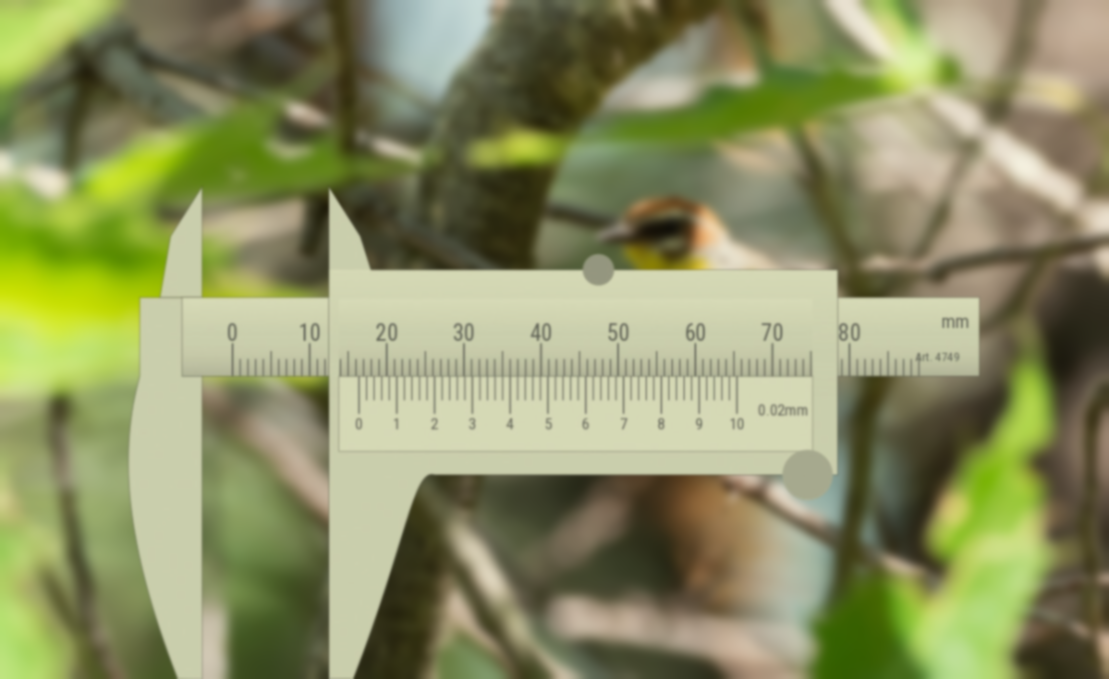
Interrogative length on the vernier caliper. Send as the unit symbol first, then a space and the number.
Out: mm 16.4
